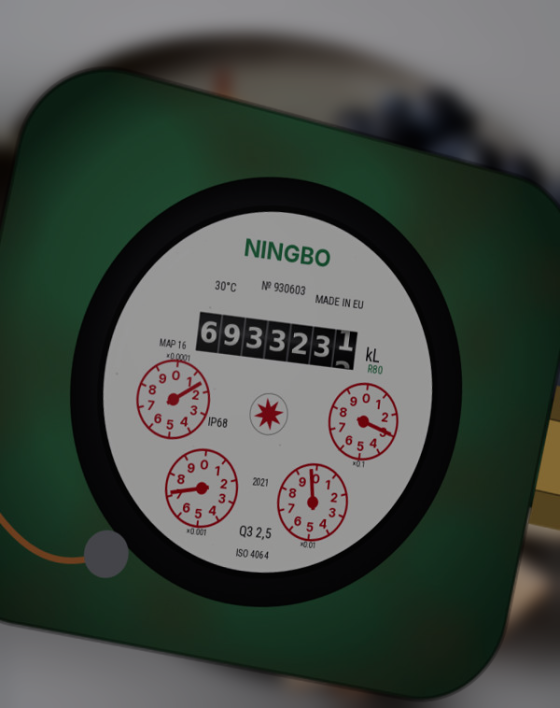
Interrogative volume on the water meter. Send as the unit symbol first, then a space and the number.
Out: kL 6933231.2971
